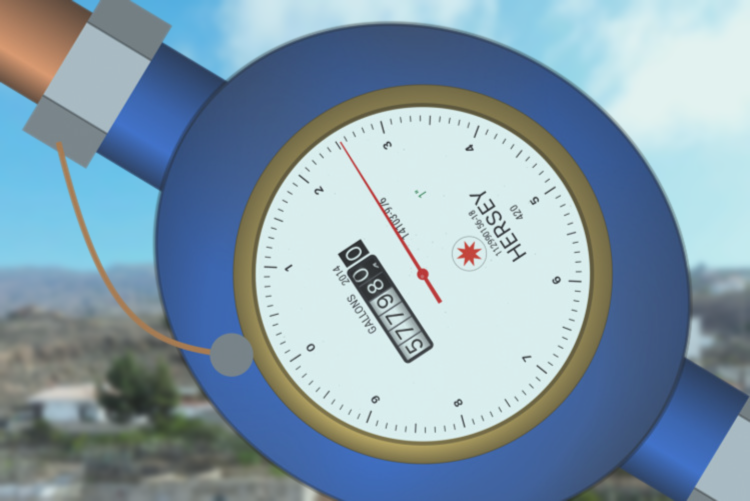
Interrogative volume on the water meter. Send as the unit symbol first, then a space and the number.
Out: gal 5779802.5
